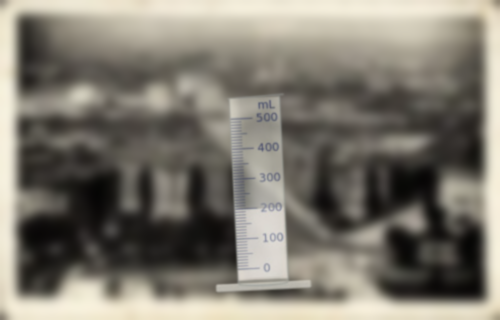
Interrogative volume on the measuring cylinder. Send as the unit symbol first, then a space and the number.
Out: mL 200
